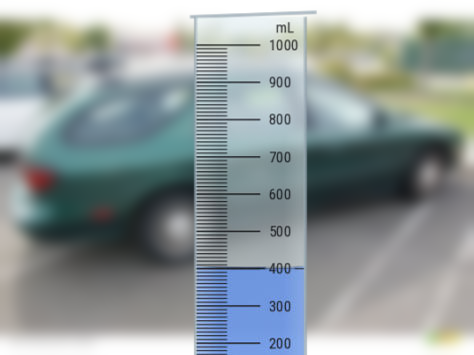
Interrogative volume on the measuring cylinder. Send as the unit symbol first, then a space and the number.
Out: mL 400
